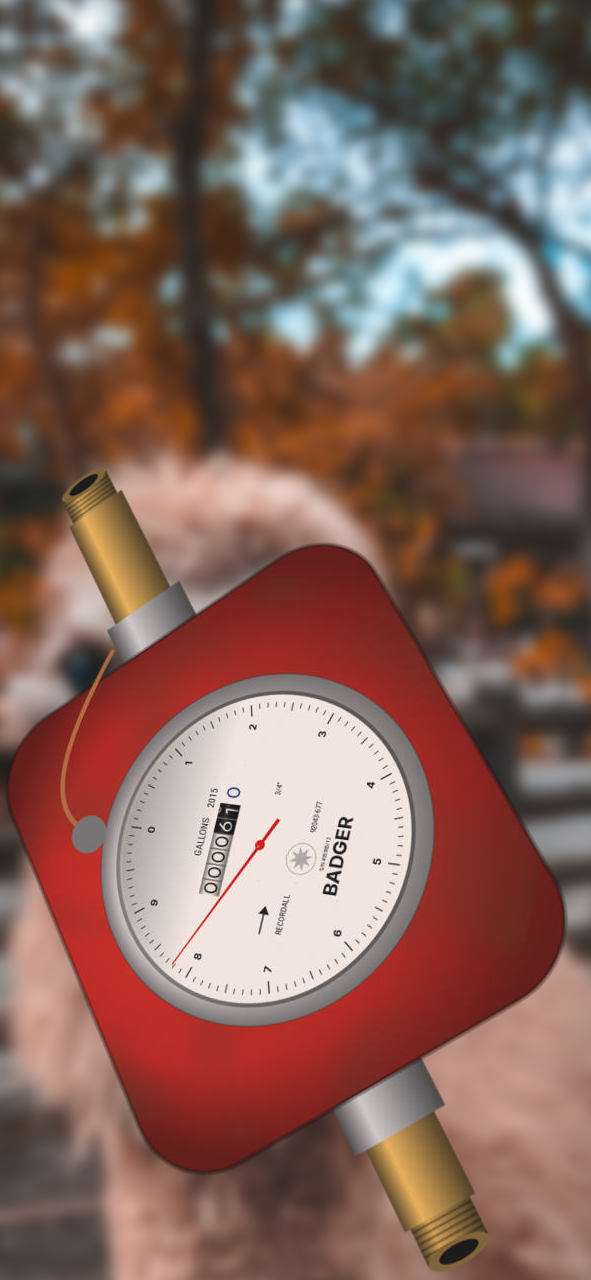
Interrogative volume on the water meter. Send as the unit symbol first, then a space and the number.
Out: gal 608.2
